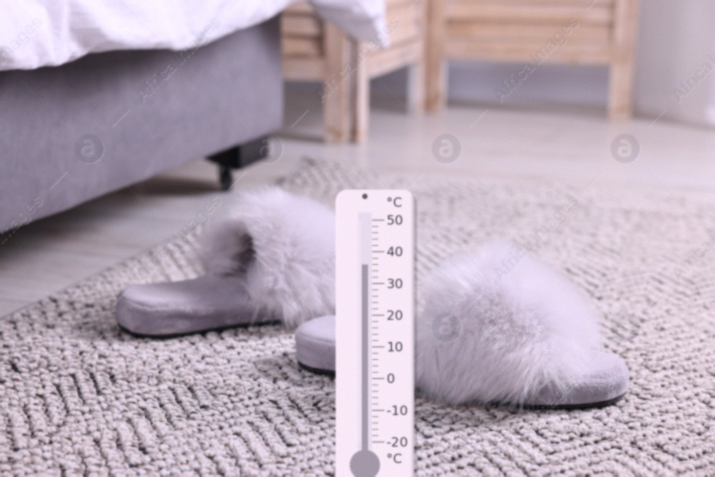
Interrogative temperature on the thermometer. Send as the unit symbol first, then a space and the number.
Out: °C 36
